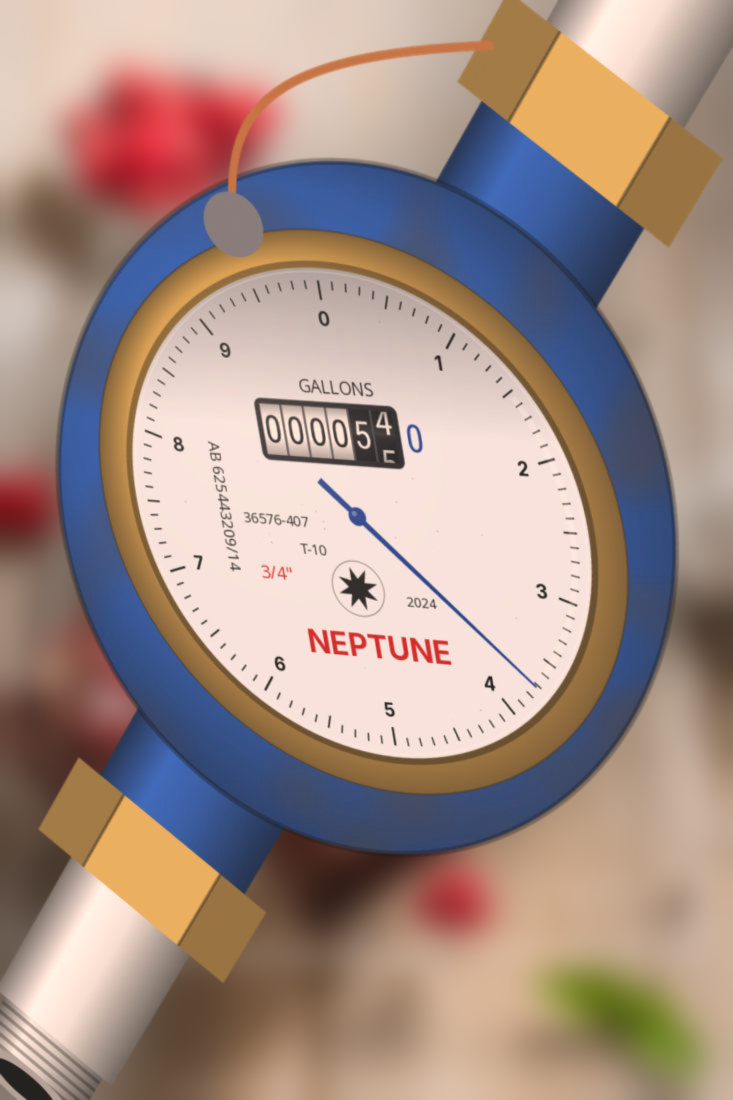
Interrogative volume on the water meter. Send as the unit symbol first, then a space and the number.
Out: gal 543.7
